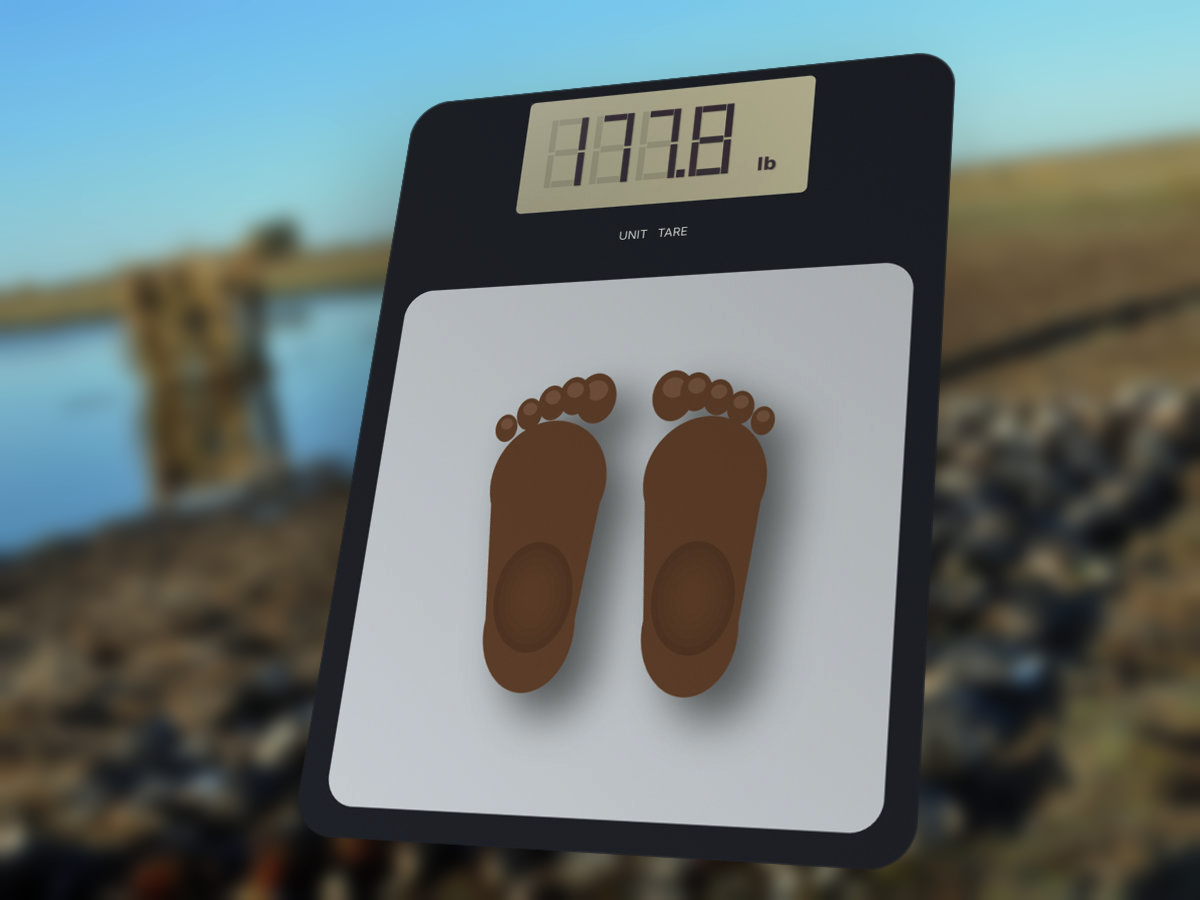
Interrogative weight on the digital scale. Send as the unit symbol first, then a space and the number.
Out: lb 177.8
